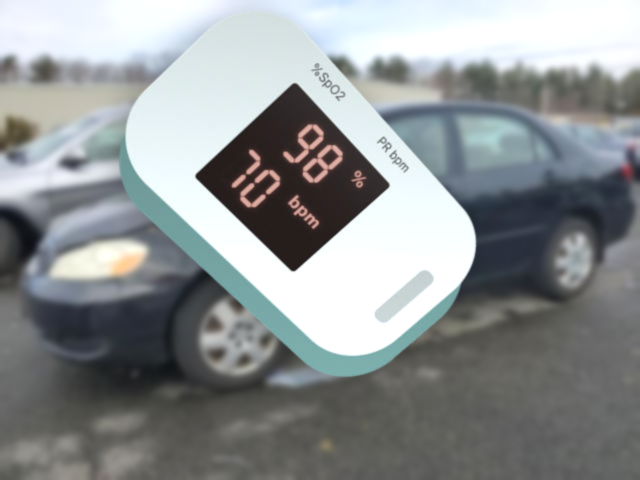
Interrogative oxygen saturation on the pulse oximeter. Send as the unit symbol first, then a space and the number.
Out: % 98
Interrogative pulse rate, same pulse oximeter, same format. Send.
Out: bpm 70
